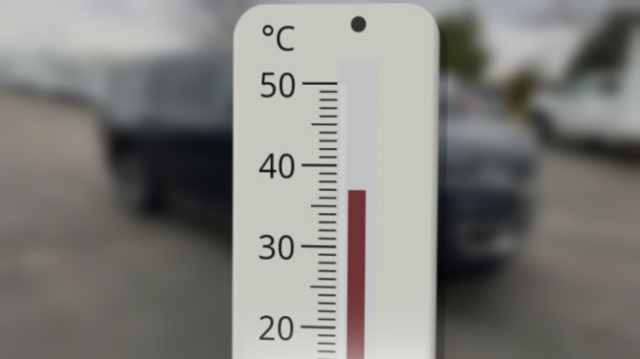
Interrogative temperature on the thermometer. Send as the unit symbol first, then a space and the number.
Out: °C 37
